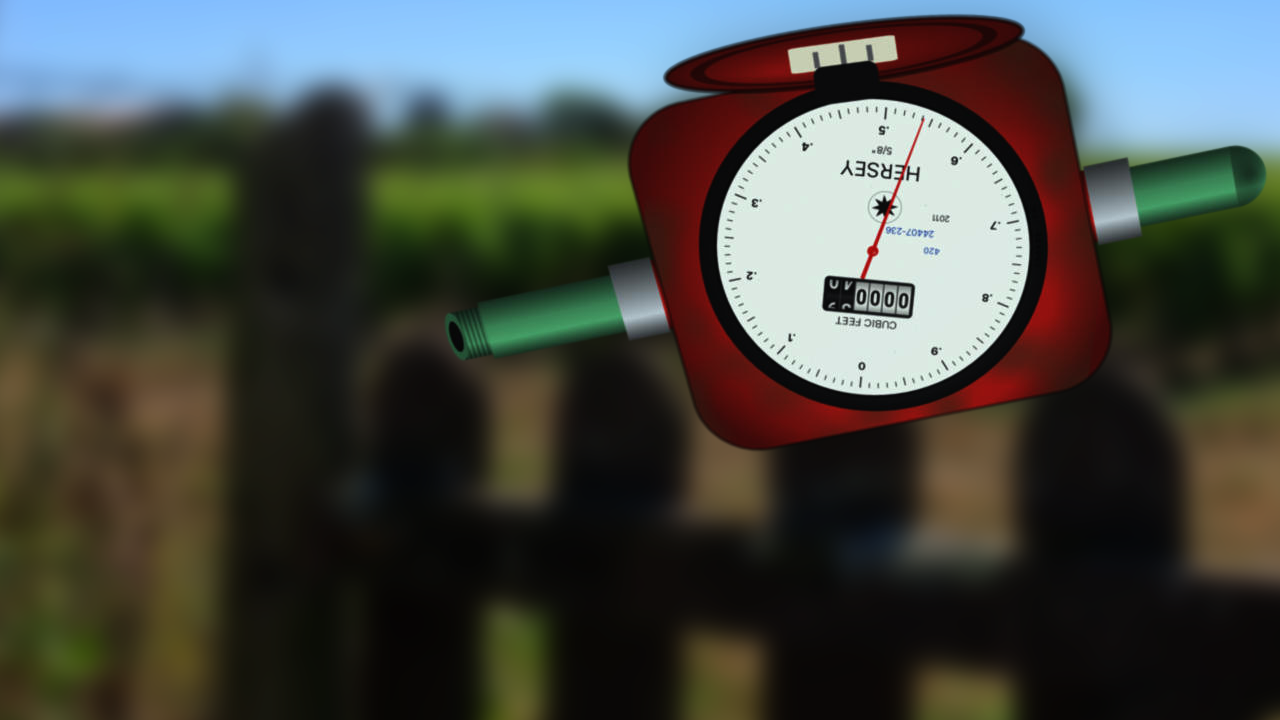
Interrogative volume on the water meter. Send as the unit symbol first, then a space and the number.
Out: ft³ 39.54
